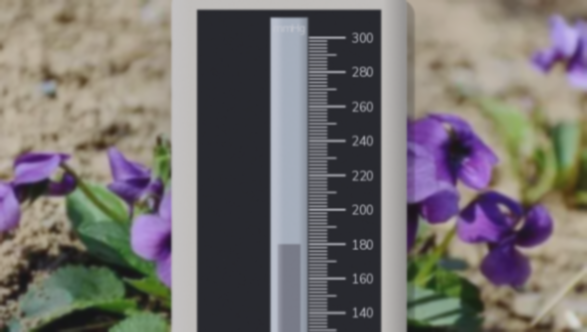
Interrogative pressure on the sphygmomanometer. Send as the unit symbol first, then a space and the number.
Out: mmHg 180
